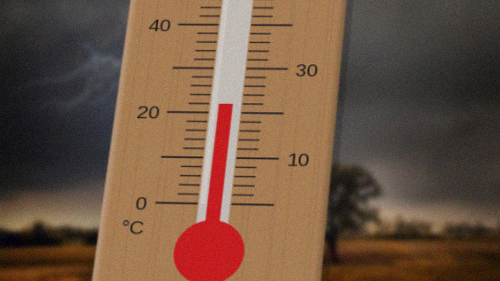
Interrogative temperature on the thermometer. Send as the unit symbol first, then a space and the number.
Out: °C 22
